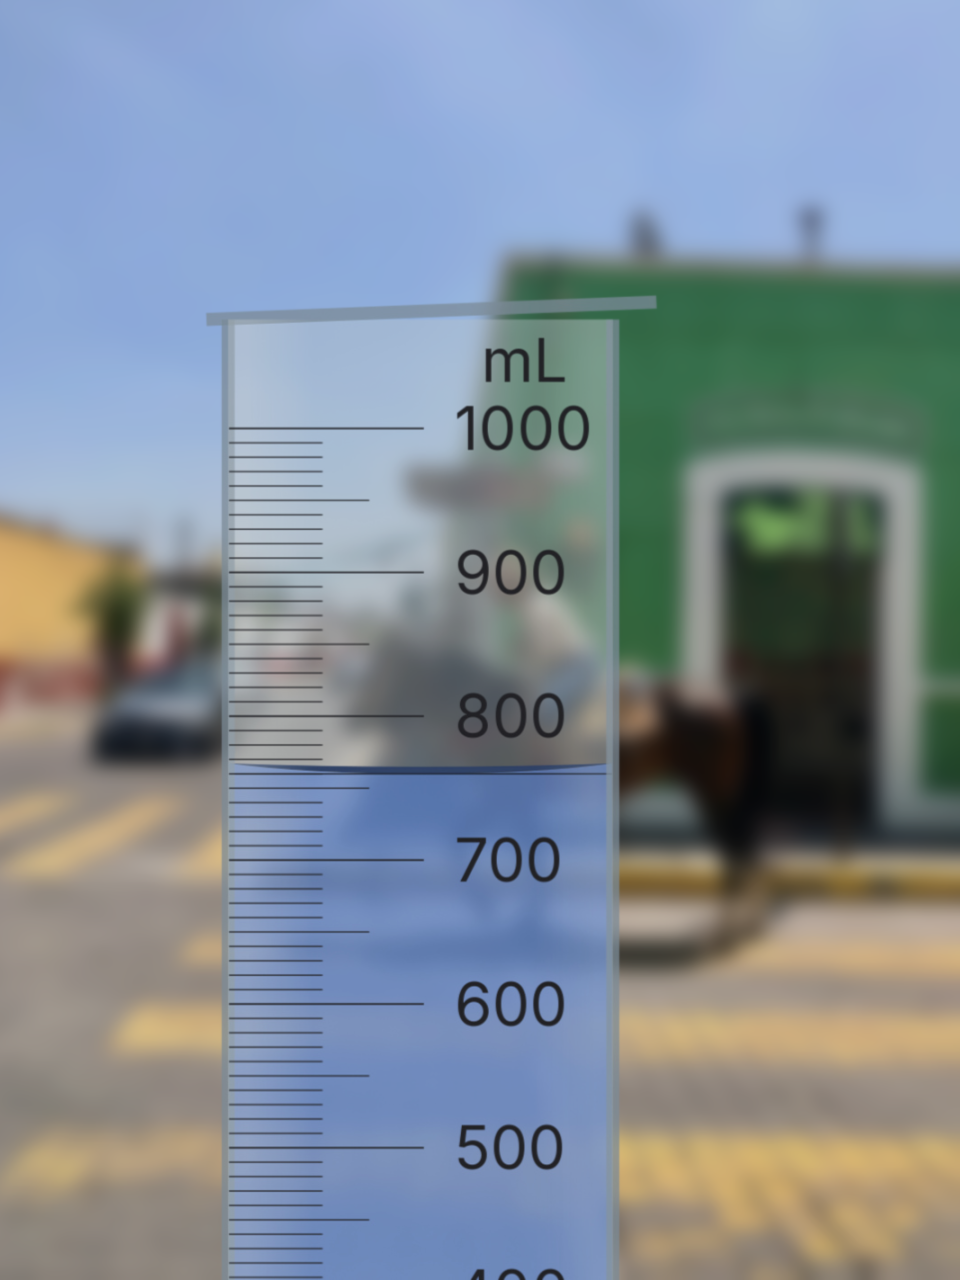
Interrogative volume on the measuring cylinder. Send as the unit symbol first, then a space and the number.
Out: mL 760
